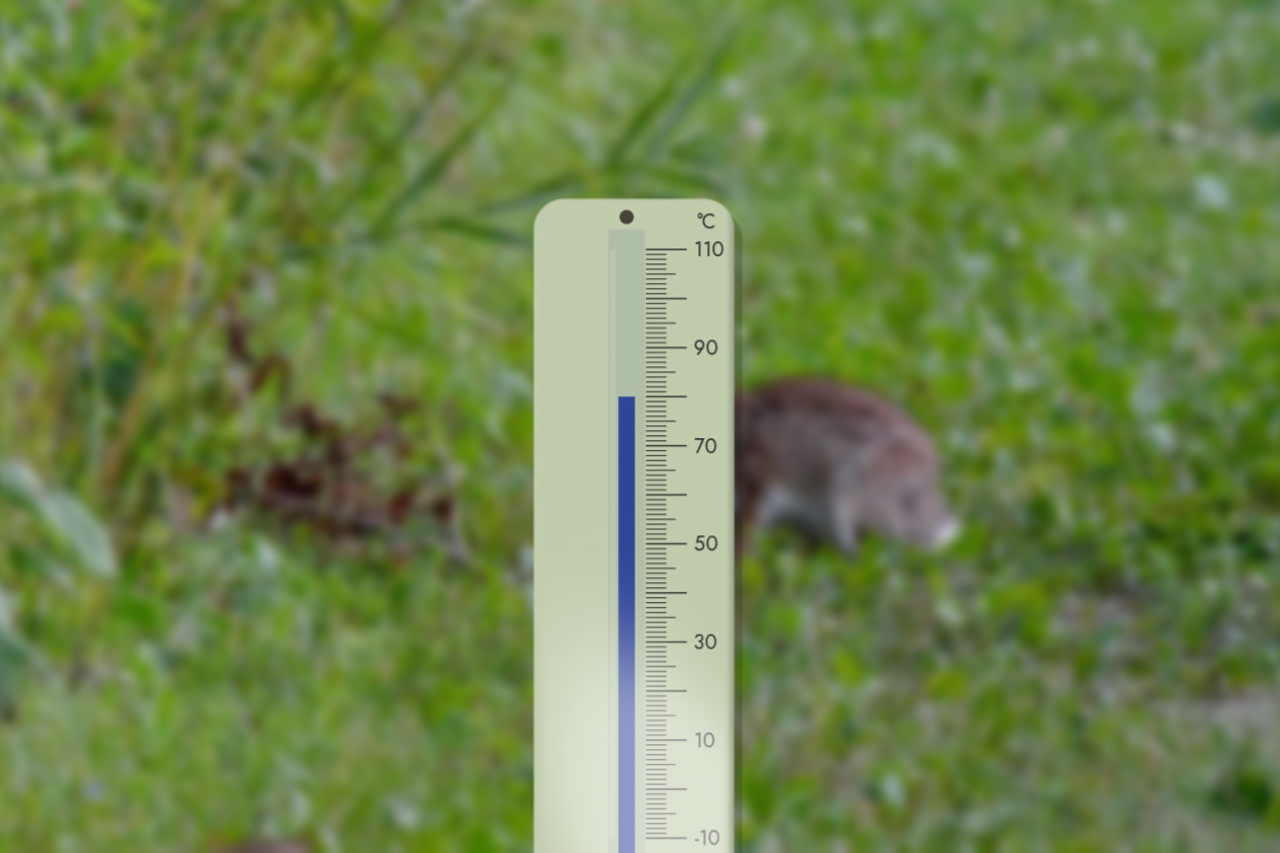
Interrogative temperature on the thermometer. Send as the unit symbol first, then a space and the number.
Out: °C 80
